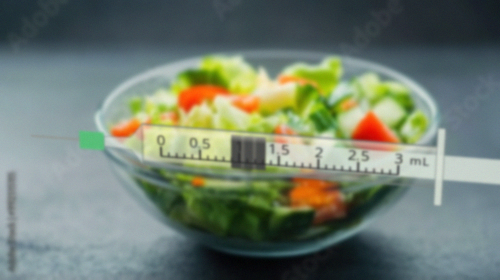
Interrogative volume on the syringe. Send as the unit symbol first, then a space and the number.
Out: mL 0.9
